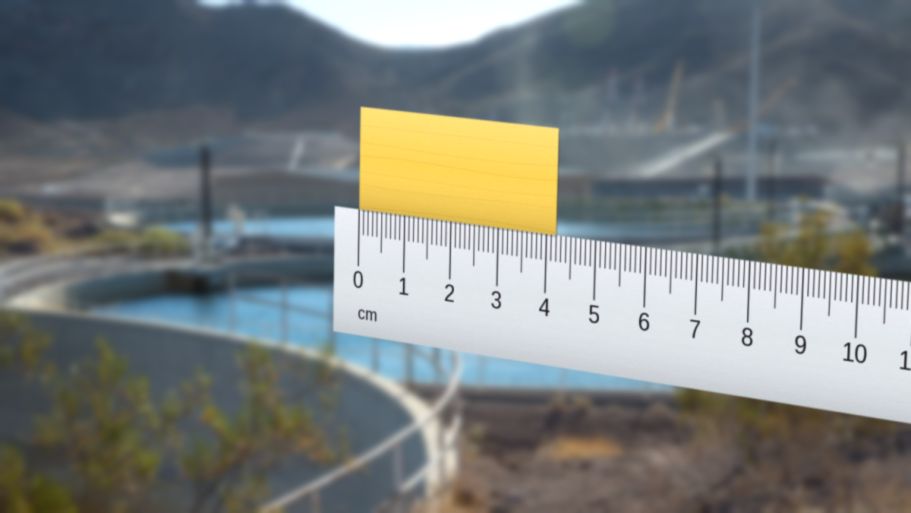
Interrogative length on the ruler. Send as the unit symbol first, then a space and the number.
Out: cm 4.2
